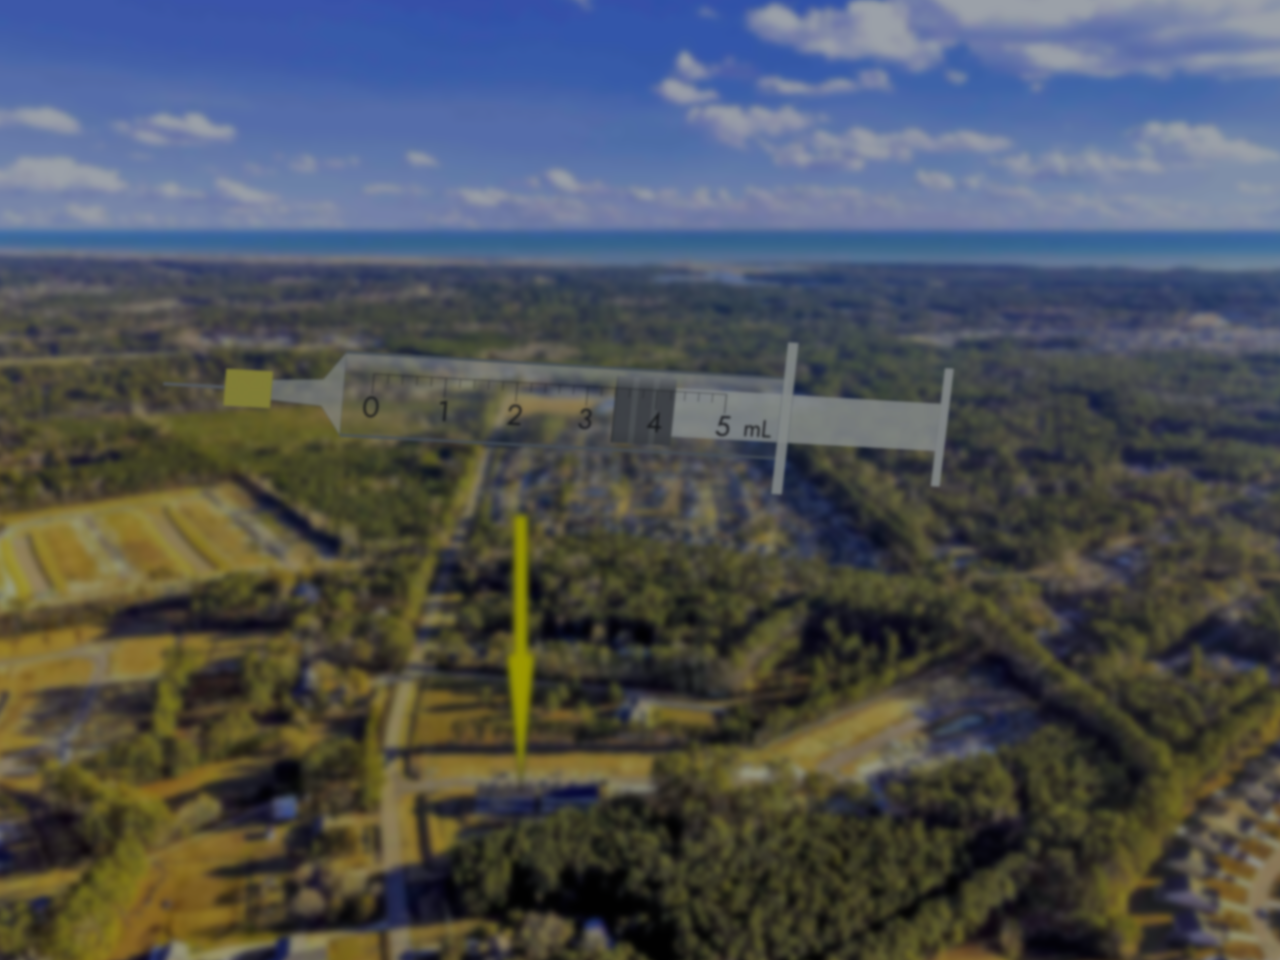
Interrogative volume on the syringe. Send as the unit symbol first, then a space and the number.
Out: mL 3.4
